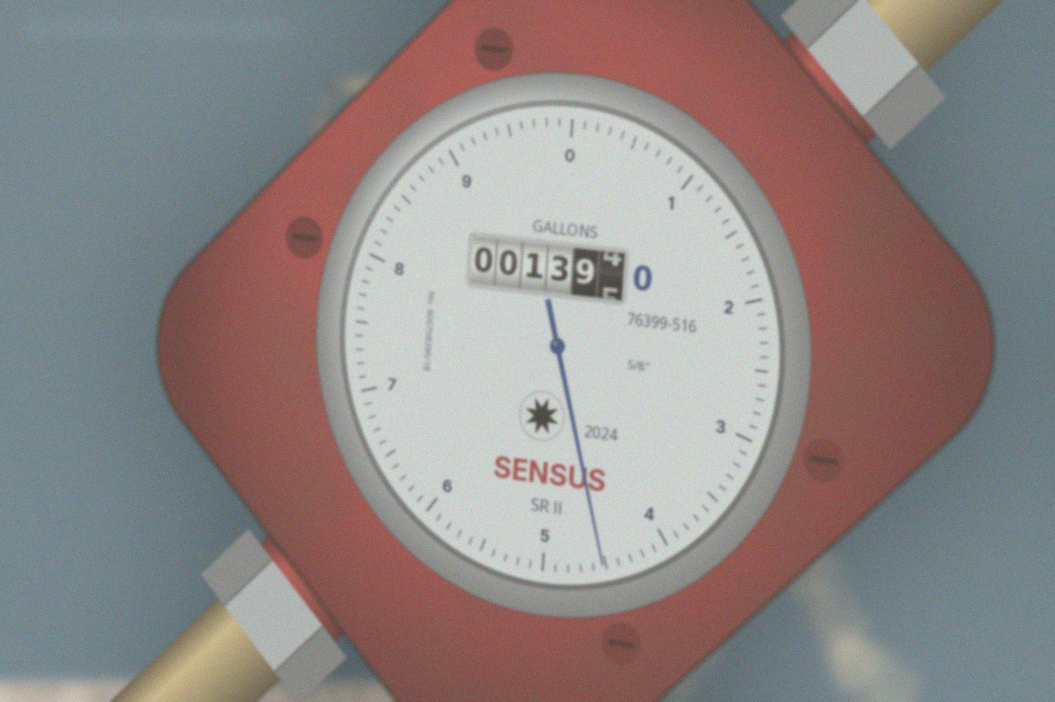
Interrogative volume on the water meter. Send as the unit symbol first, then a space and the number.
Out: gal 13944.5
